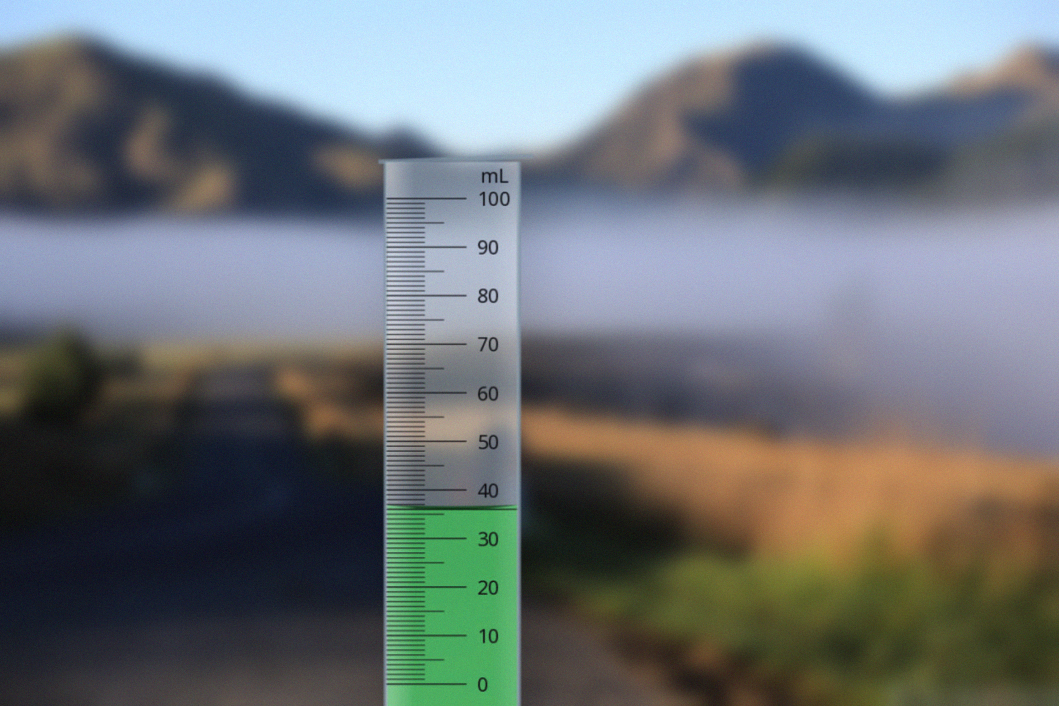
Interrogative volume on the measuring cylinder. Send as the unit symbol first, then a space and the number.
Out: mL 36
